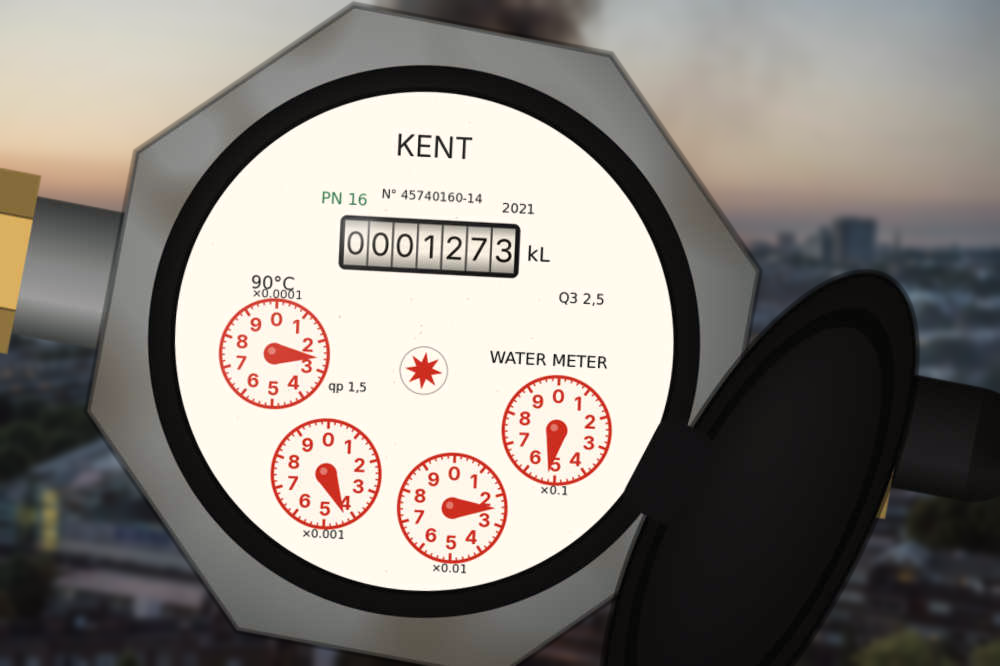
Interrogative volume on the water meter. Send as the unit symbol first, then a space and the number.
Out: kL 1273.5242
